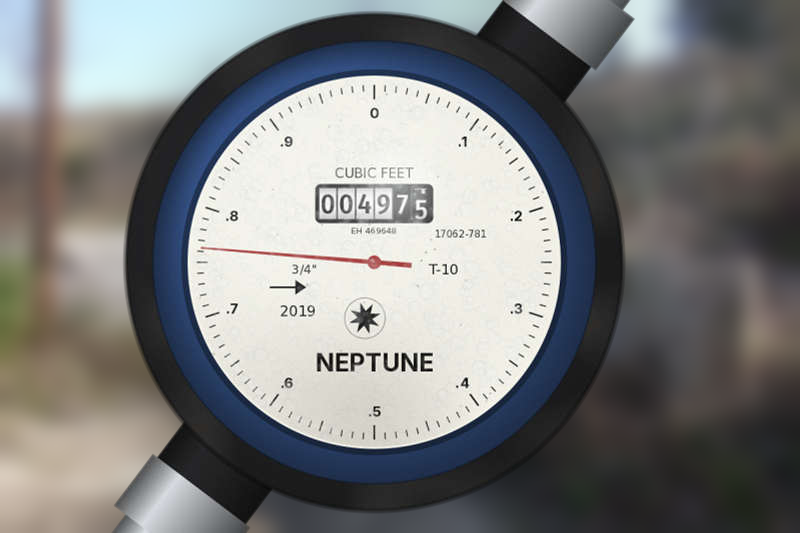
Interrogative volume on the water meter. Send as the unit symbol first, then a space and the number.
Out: ft³ 4974.76
